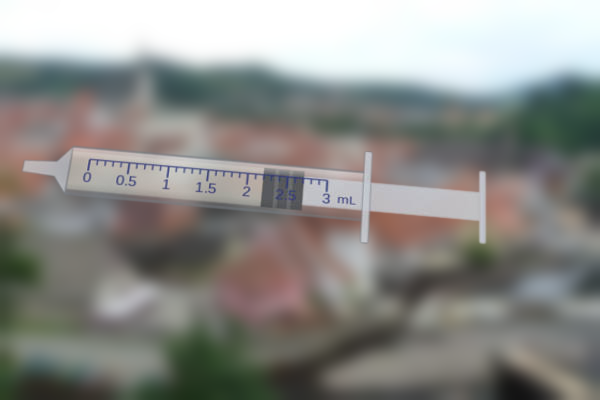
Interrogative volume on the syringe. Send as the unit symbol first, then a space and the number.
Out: mL 2.2
